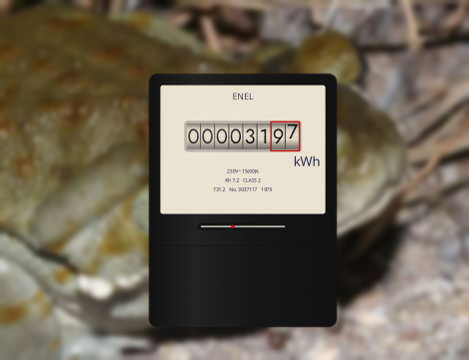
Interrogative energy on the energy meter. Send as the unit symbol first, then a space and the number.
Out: kWh 31.97
